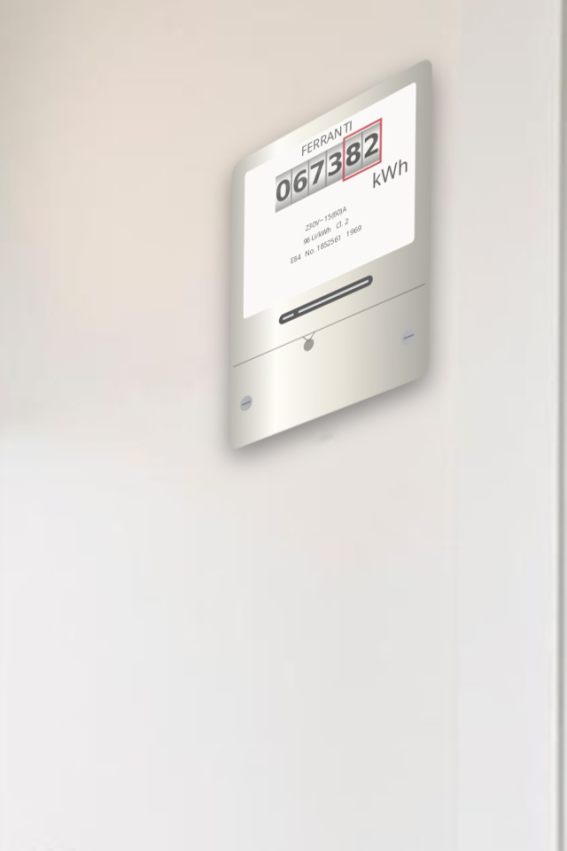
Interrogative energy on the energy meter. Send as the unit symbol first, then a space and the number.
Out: kWh 673.82
